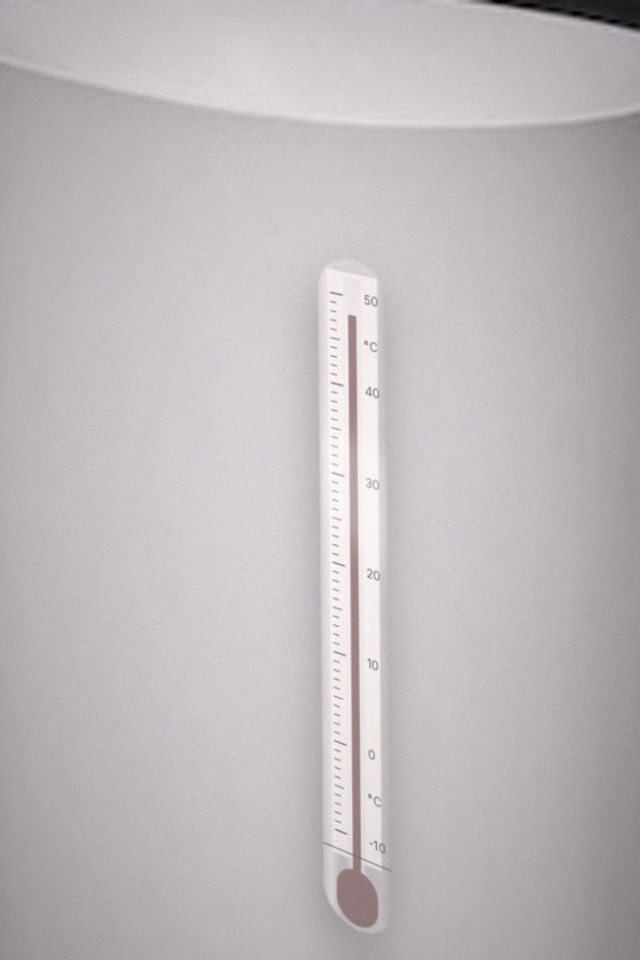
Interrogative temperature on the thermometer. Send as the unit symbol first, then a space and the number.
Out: °C 48
